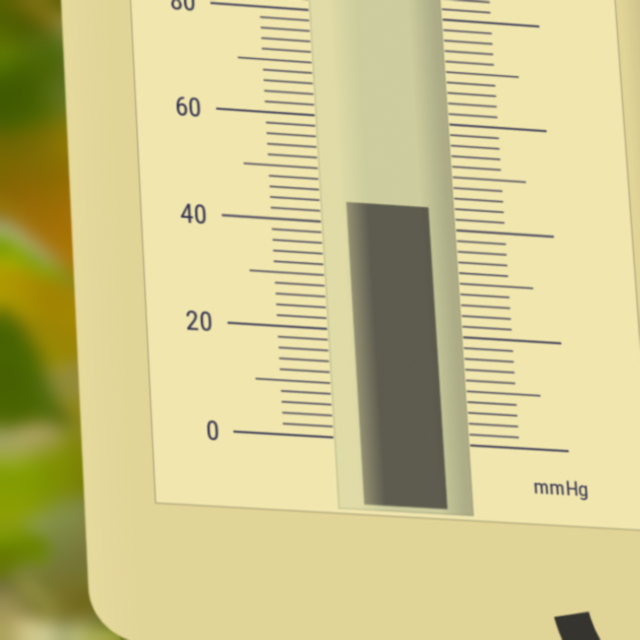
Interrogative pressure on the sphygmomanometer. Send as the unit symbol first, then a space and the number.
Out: mmHg 44
